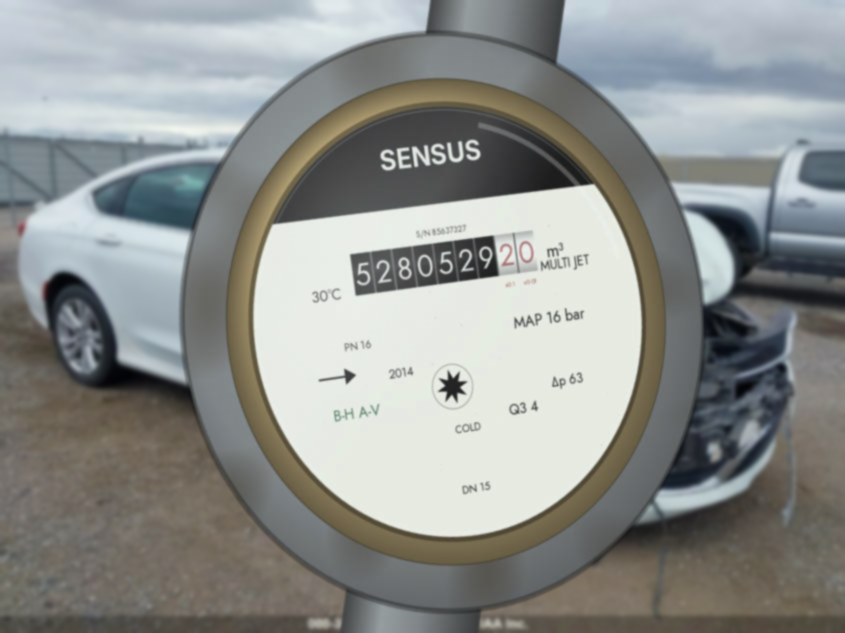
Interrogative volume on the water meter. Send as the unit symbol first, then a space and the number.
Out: m³ 5280529.20
